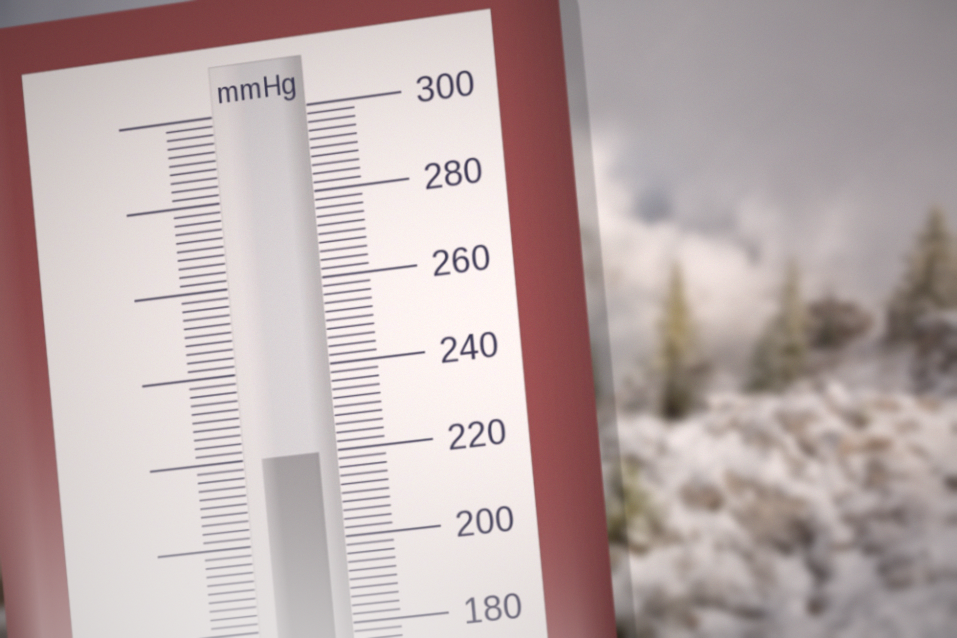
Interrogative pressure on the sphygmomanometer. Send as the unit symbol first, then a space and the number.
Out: mmHg 220
